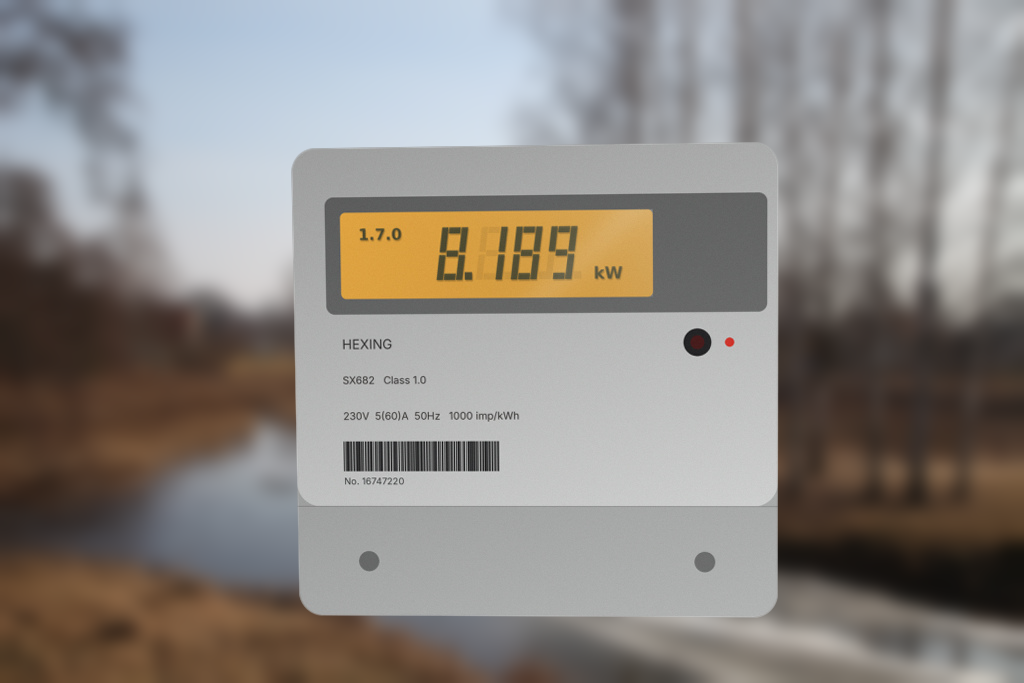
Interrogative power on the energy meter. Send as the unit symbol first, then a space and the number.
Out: kW 8.189
